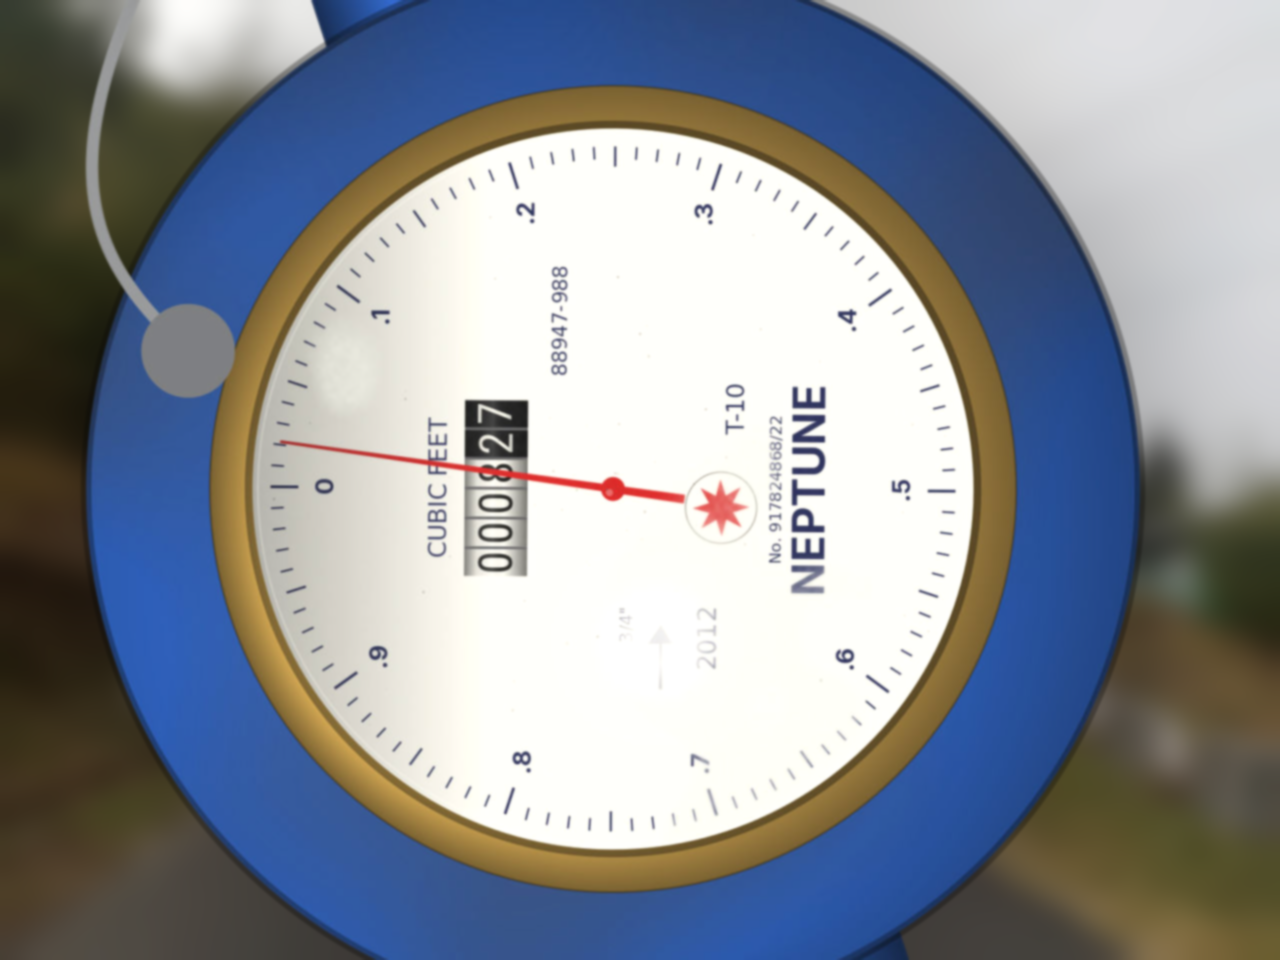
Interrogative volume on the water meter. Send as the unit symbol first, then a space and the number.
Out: ft³ 827.02
